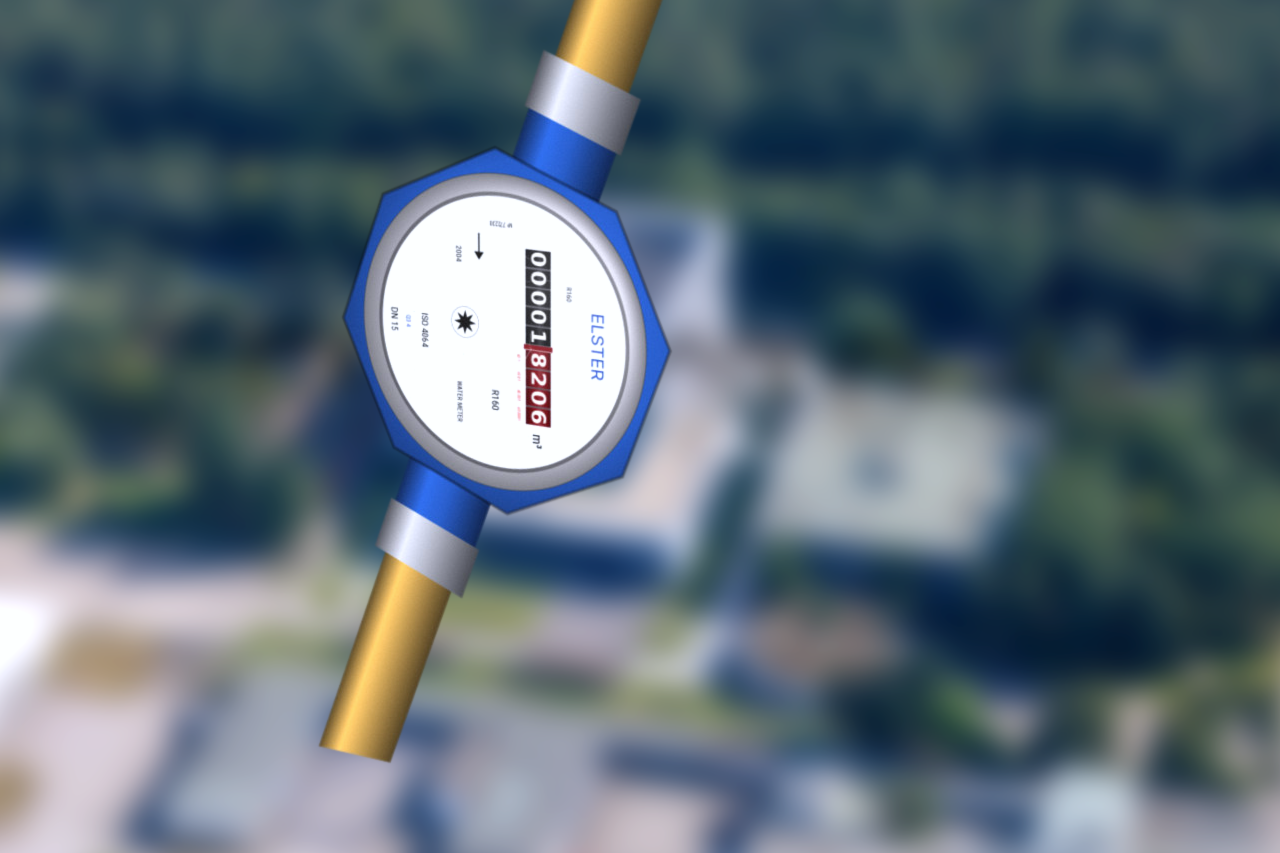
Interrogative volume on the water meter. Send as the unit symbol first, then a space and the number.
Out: m³ 1.8206
